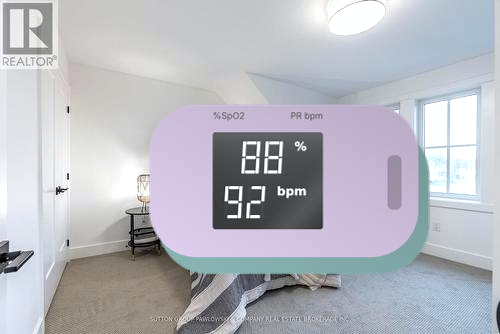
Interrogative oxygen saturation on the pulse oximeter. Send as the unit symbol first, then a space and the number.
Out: % 88
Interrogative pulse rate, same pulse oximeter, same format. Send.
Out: bpm 92
